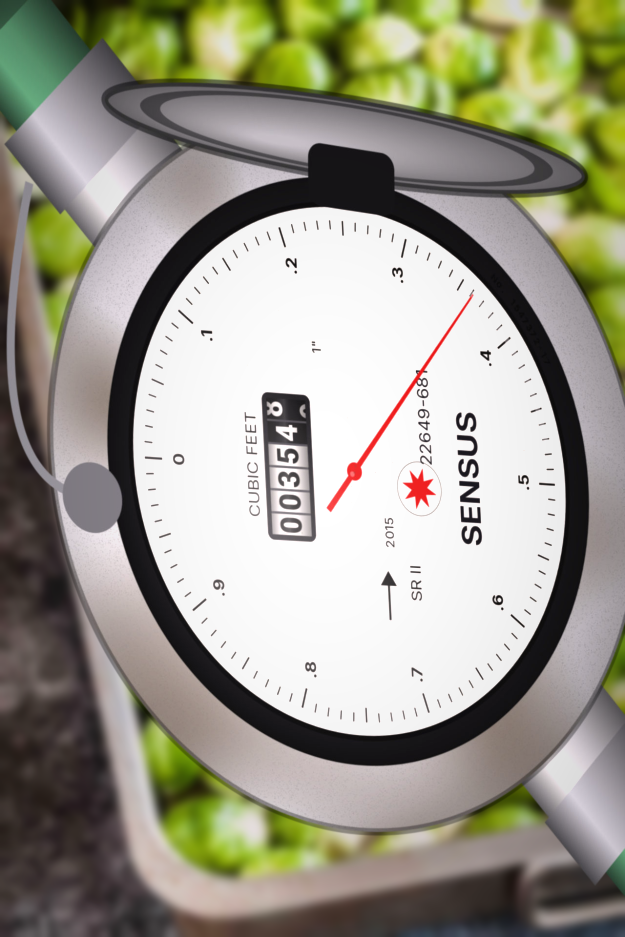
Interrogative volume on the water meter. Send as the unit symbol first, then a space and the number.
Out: ft³ 3548.36
